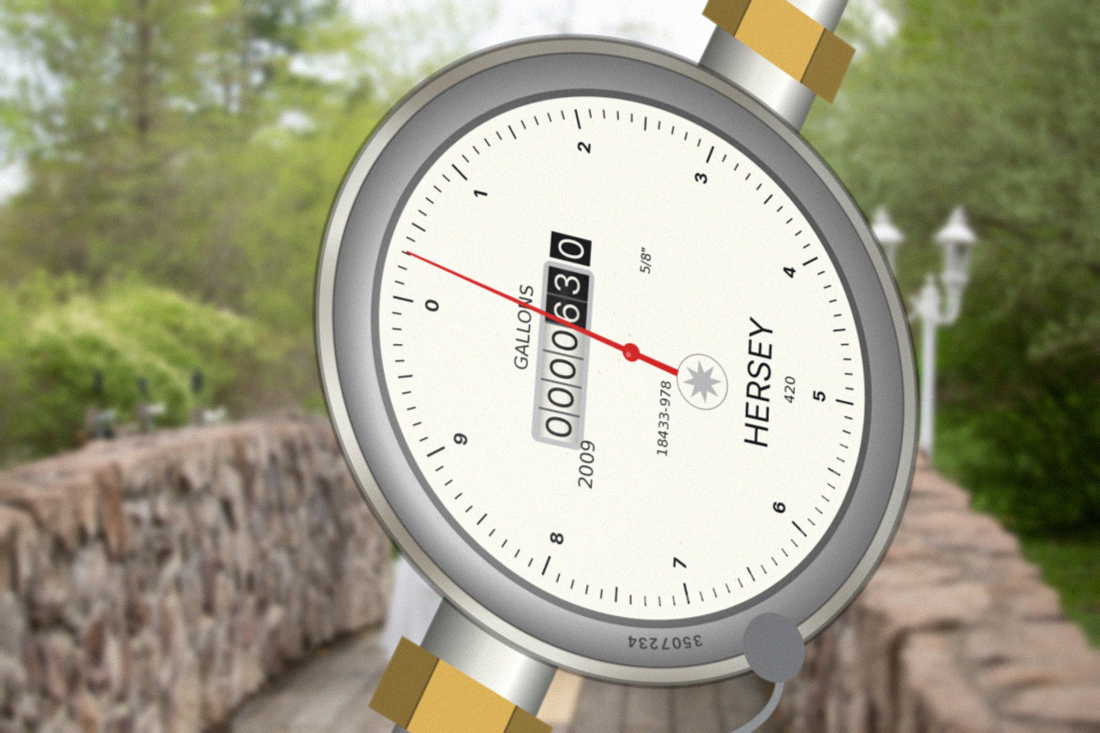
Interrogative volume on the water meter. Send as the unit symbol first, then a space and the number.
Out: gal 630.3
